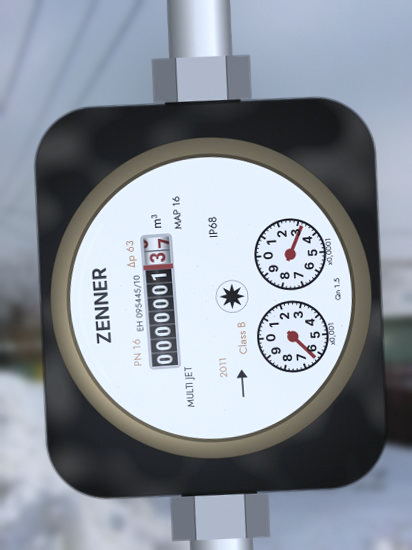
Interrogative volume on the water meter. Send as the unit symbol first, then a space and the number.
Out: m³ 1.3663
